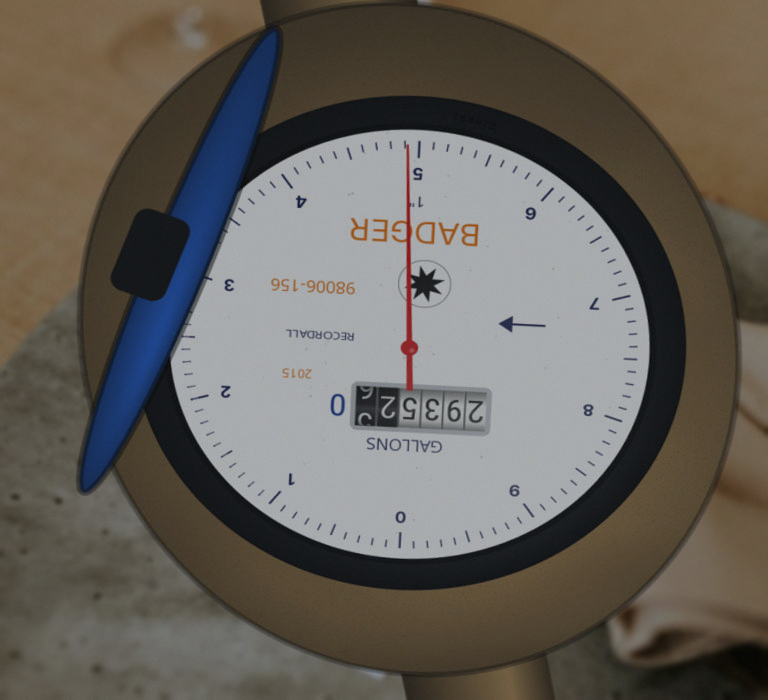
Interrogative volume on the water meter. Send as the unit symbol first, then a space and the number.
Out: gal 2935254.9
